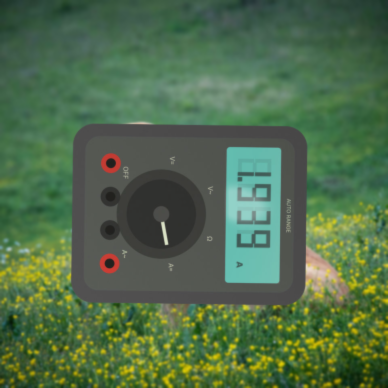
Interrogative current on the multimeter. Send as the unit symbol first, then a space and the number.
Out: A 1.939
